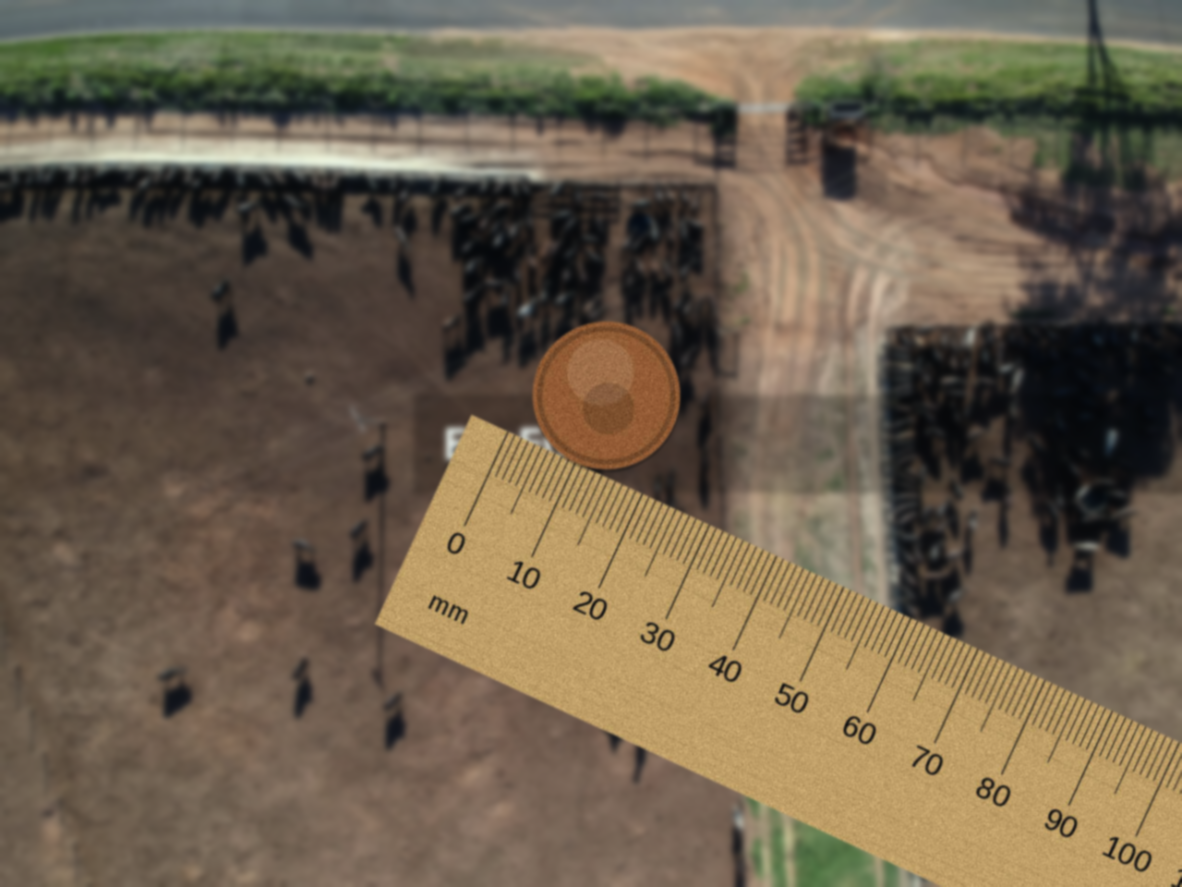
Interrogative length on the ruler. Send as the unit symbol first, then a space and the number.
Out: mm 20
